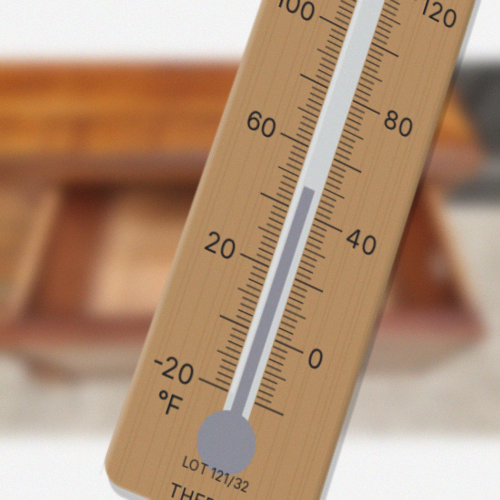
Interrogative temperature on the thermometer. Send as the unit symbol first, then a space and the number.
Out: °F 48
